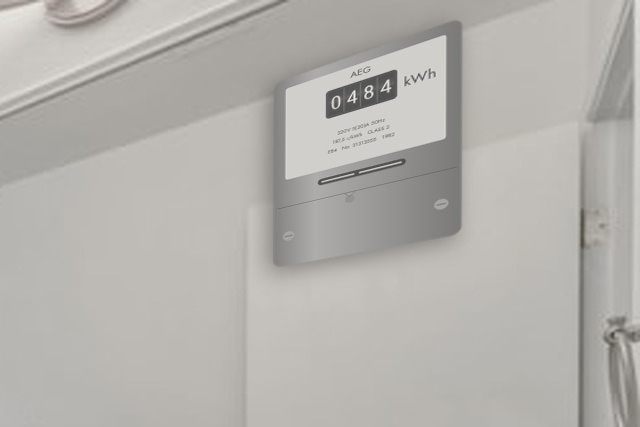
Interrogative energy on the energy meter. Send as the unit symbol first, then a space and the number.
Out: kWh 484
